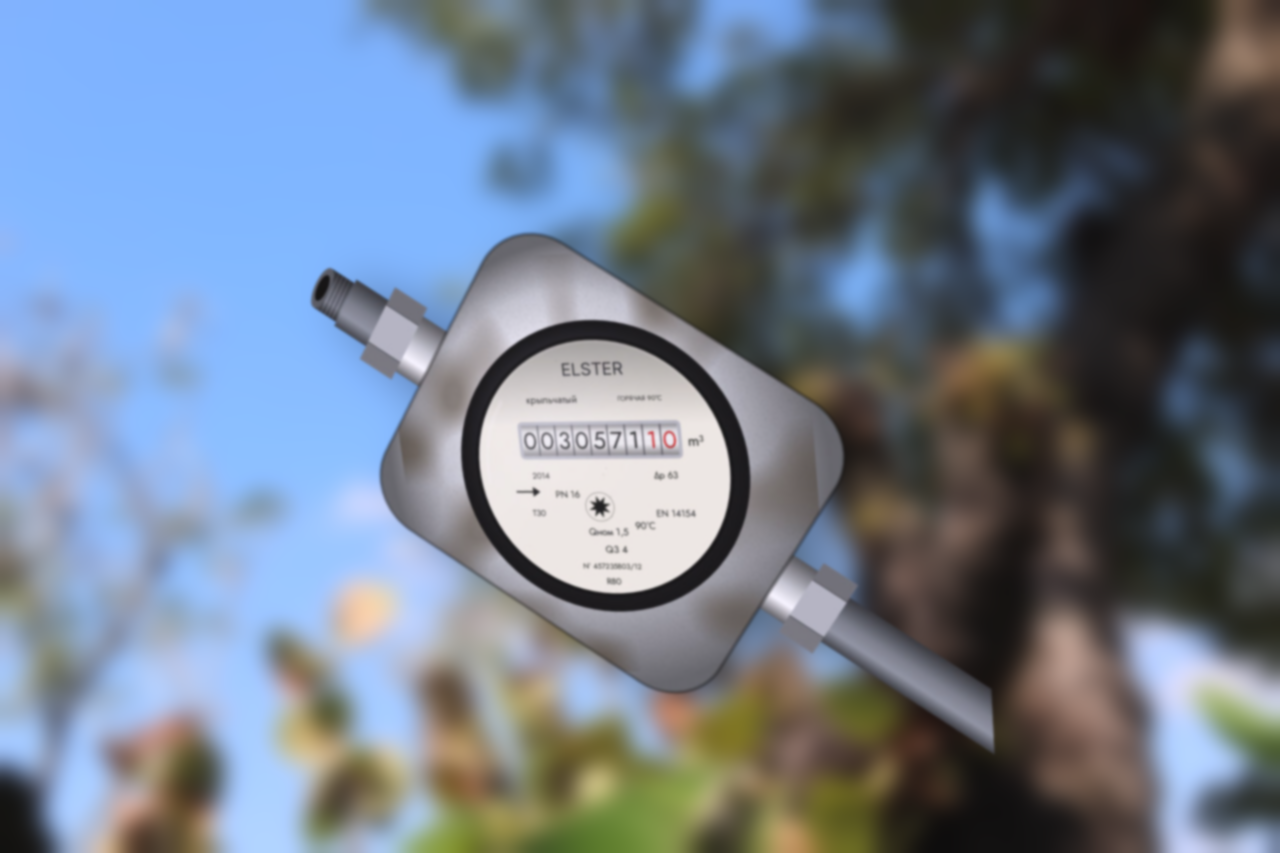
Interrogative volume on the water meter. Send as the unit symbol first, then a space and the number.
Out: m³ 30571.10
